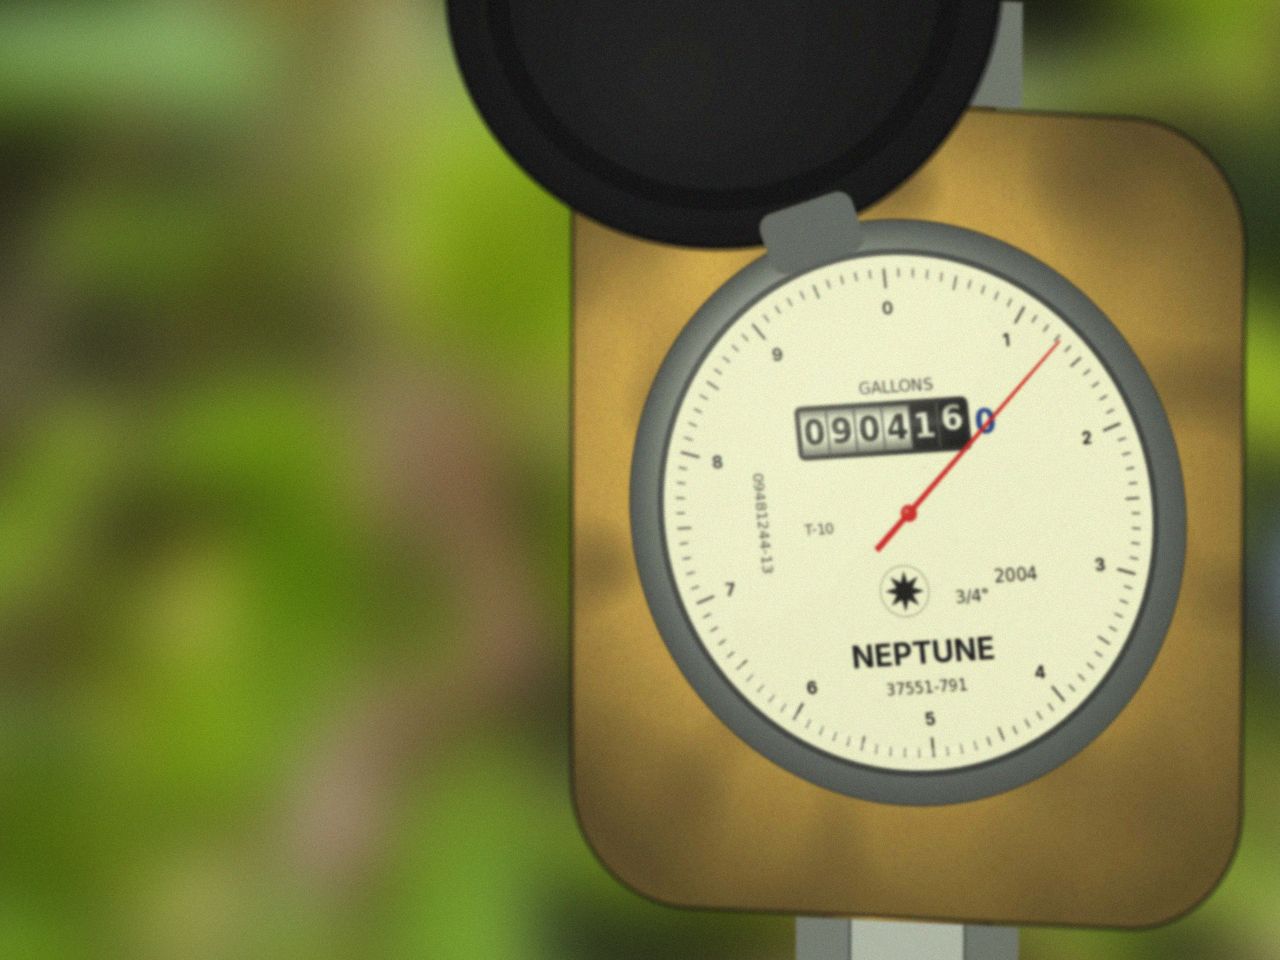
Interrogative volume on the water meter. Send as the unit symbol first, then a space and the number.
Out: gal 904161.3
